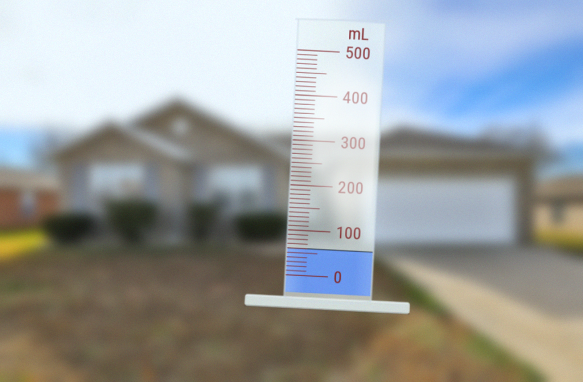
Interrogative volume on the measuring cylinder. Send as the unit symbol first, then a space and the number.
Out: mL 60
